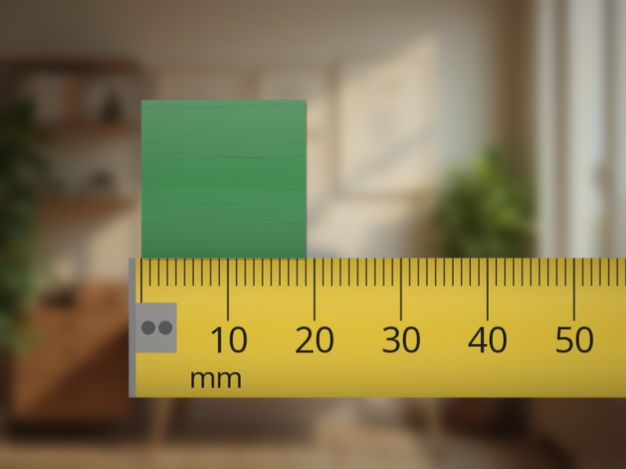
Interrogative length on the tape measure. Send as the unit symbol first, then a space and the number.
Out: mm 19
